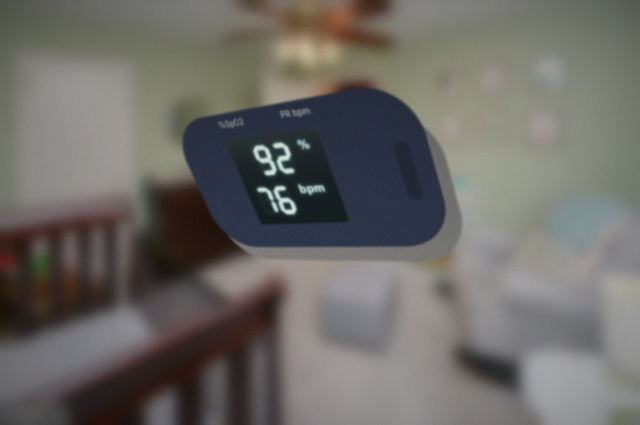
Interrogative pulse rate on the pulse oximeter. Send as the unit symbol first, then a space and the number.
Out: bpm 76
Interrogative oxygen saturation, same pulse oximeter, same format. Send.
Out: % 92
